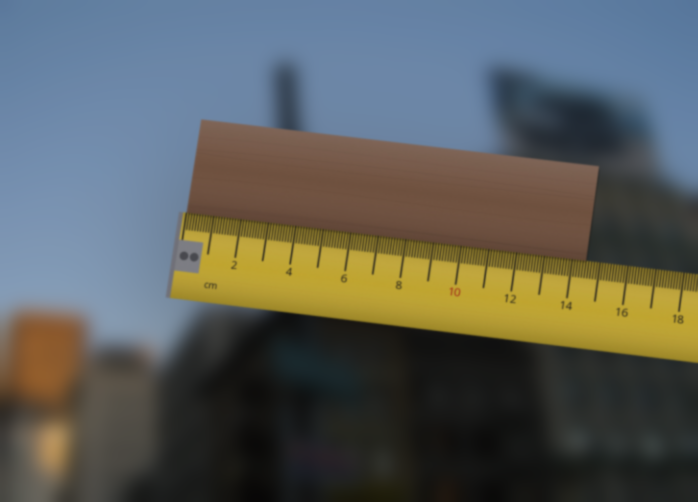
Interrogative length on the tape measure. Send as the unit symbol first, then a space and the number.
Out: cm 14.5
